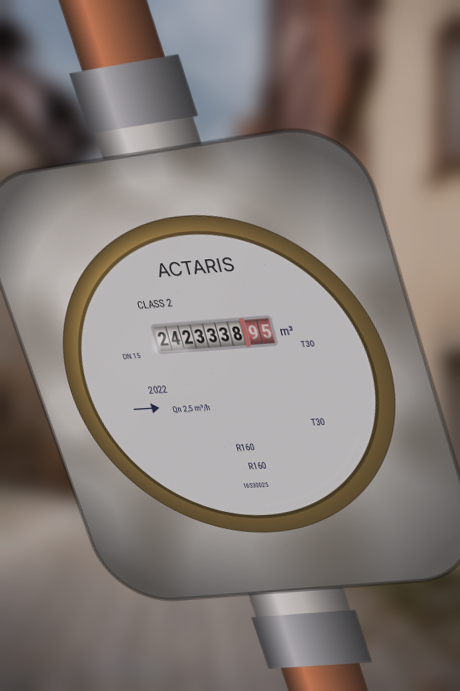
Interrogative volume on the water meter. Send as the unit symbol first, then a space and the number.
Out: m³ 2423338.95
